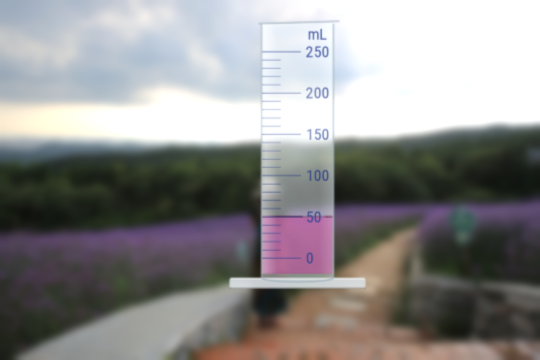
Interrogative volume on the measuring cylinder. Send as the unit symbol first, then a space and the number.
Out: mL 50
